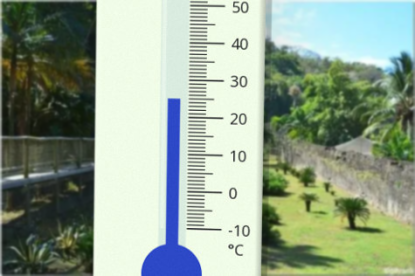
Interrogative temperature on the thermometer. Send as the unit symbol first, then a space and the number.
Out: °C 25
